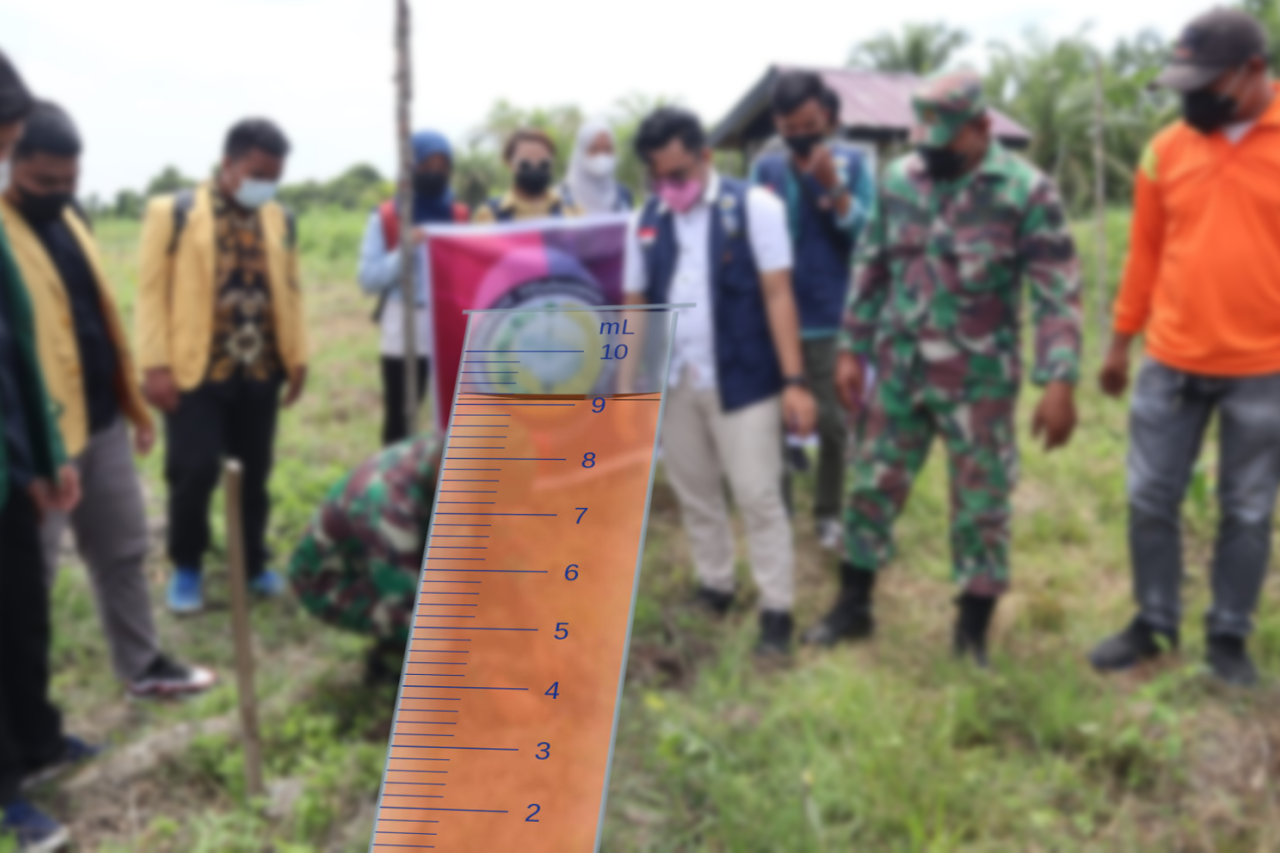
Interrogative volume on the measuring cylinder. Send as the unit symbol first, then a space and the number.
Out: mL 9.1
